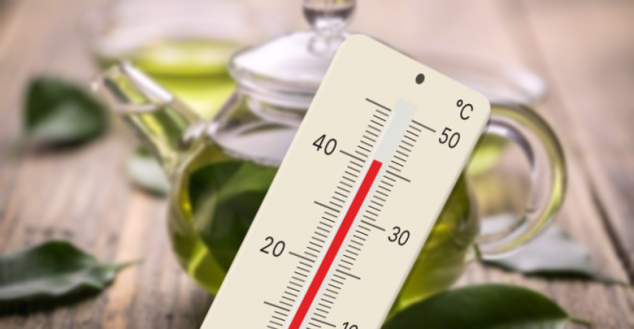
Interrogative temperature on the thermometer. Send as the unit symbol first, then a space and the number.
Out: °C 41
